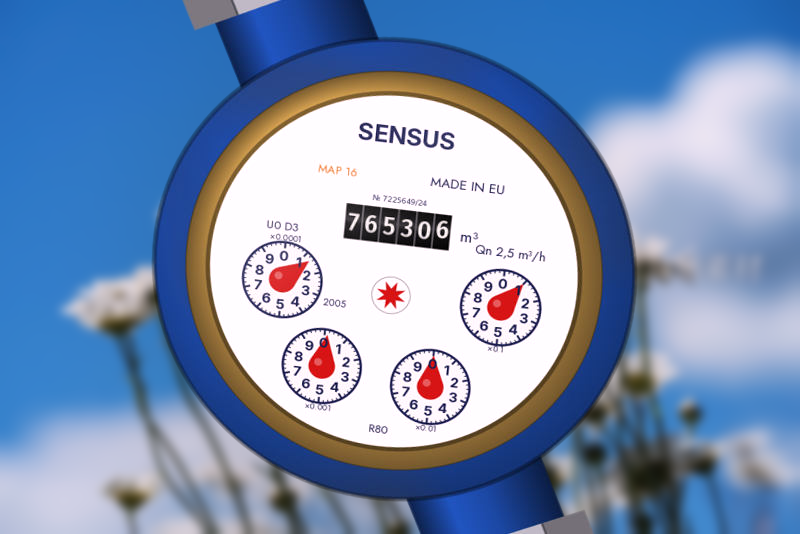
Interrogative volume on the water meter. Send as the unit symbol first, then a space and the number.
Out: m³ 765306.1001
